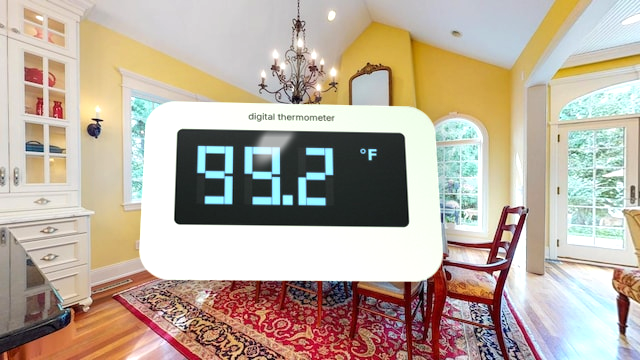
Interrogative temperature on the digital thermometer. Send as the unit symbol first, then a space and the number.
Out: °F 99.2
